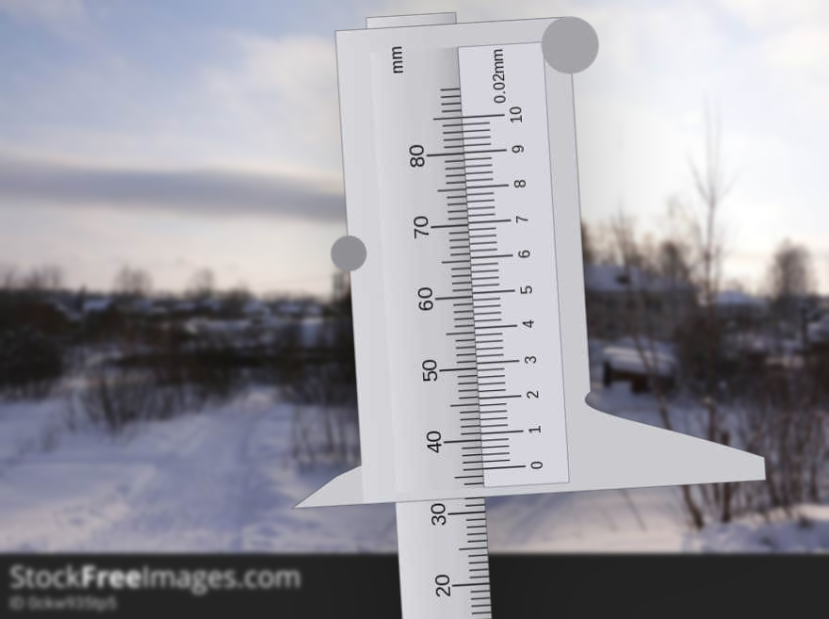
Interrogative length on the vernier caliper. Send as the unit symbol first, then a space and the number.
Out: mm 36.0
